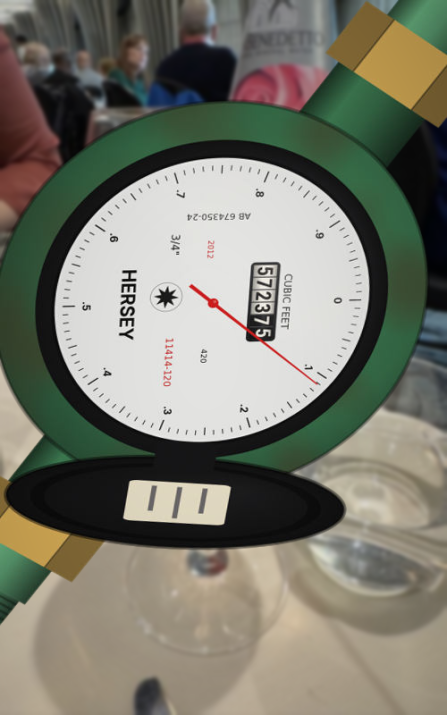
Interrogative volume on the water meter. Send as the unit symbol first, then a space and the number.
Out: ft³ 572375.11
